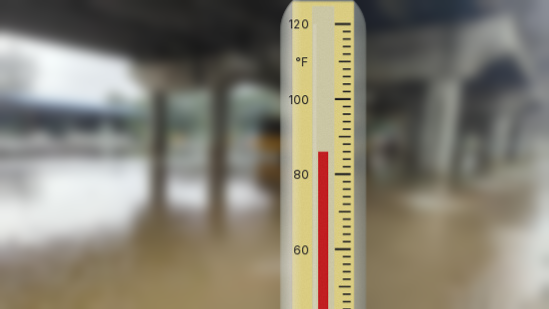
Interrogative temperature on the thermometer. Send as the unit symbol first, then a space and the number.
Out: °F 86
